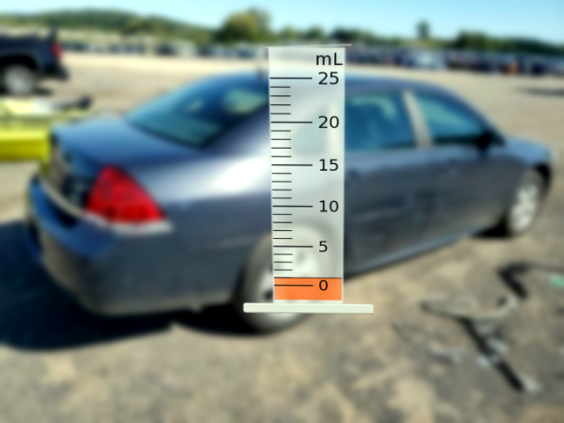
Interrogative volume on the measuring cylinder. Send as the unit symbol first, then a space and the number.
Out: mL 1
